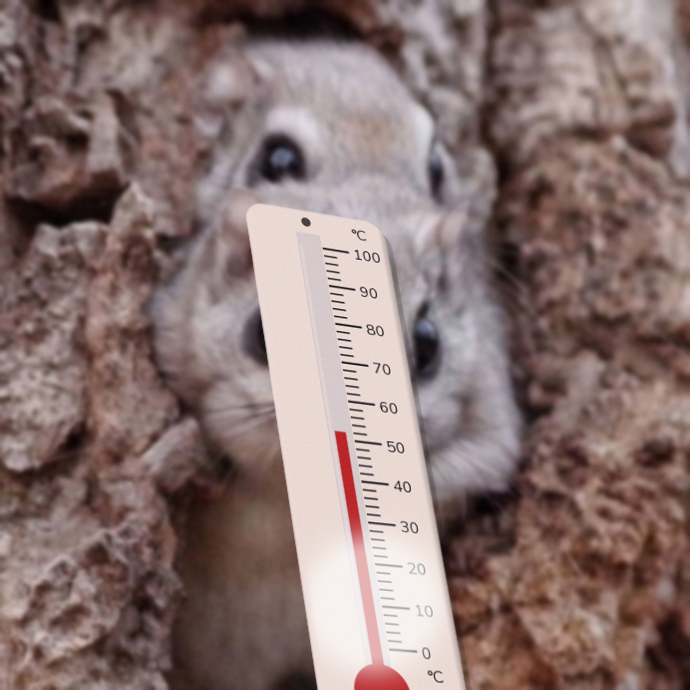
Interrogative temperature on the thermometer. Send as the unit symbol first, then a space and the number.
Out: °C 52
